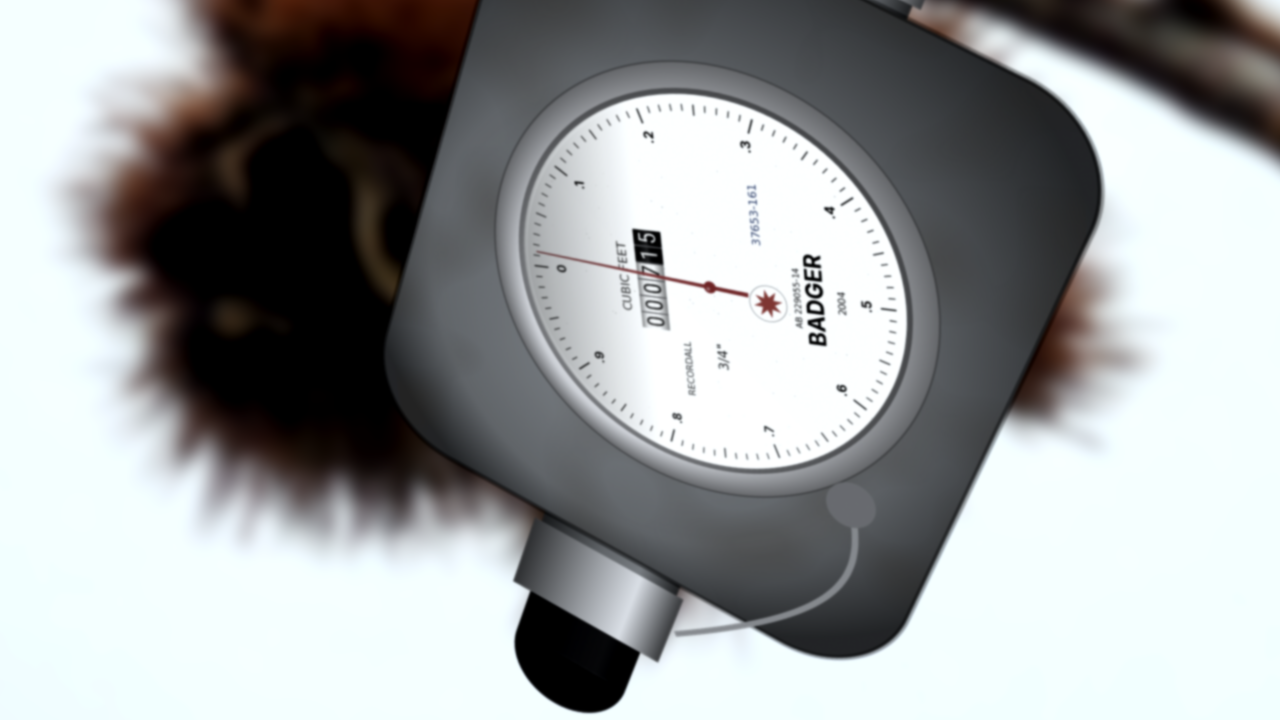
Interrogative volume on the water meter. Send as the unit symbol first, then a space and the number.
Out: ft³ 715.01
